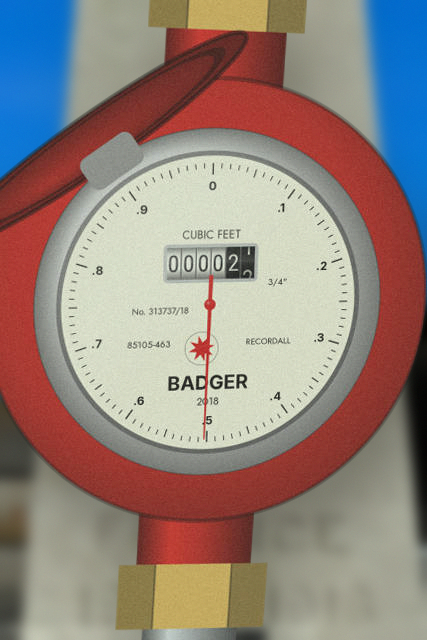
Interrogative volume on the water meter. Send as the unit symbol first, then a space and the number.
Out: ft³ 21.50
